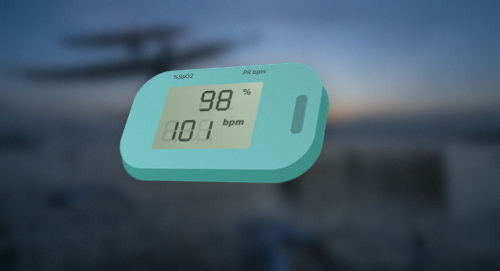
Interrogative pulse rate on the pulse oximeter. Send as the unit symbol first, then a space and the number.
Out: bpm 101
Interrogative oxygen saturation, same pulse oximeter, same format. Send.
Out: % 98
